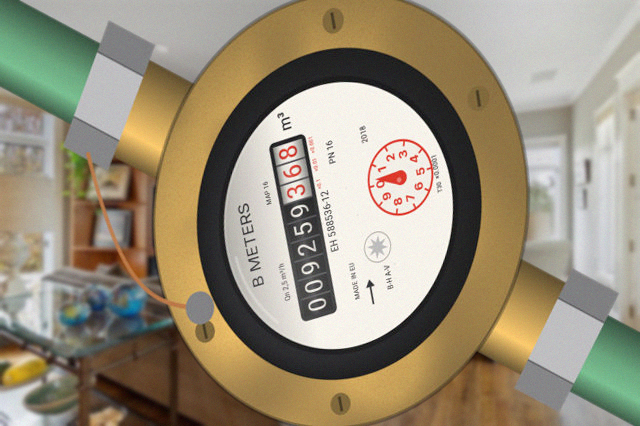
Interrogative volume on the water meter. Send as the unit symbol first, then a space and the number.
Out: m³ 9259.3680
